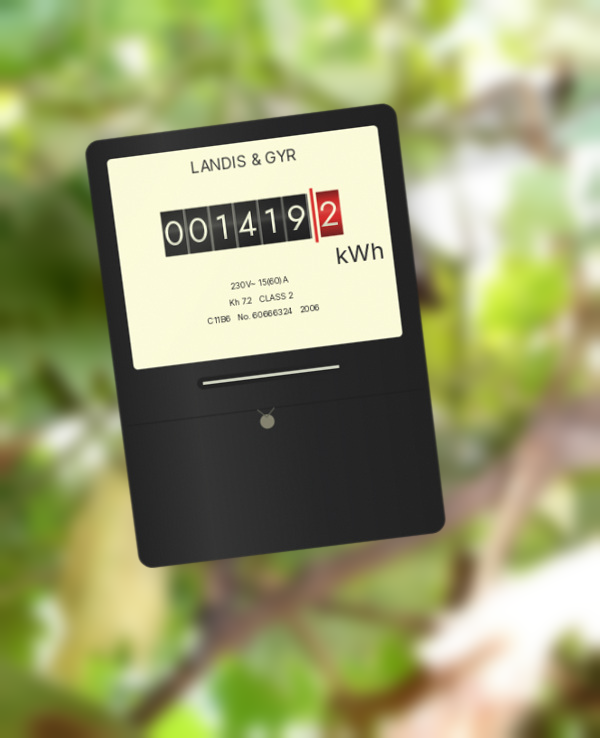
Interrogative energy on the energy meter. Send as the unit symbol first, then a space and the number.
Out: kWh 1419.2
